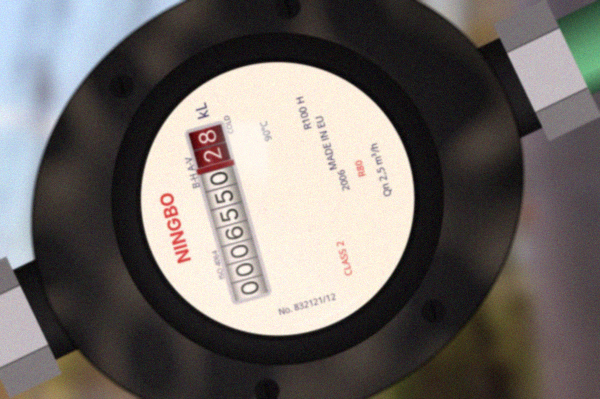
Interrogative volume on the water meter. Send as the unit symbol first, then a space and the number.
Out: kL 6550.28
